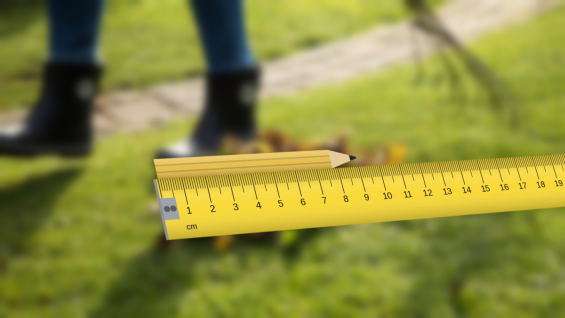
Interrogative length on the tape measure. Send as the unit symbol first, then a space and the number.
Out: cm 9
